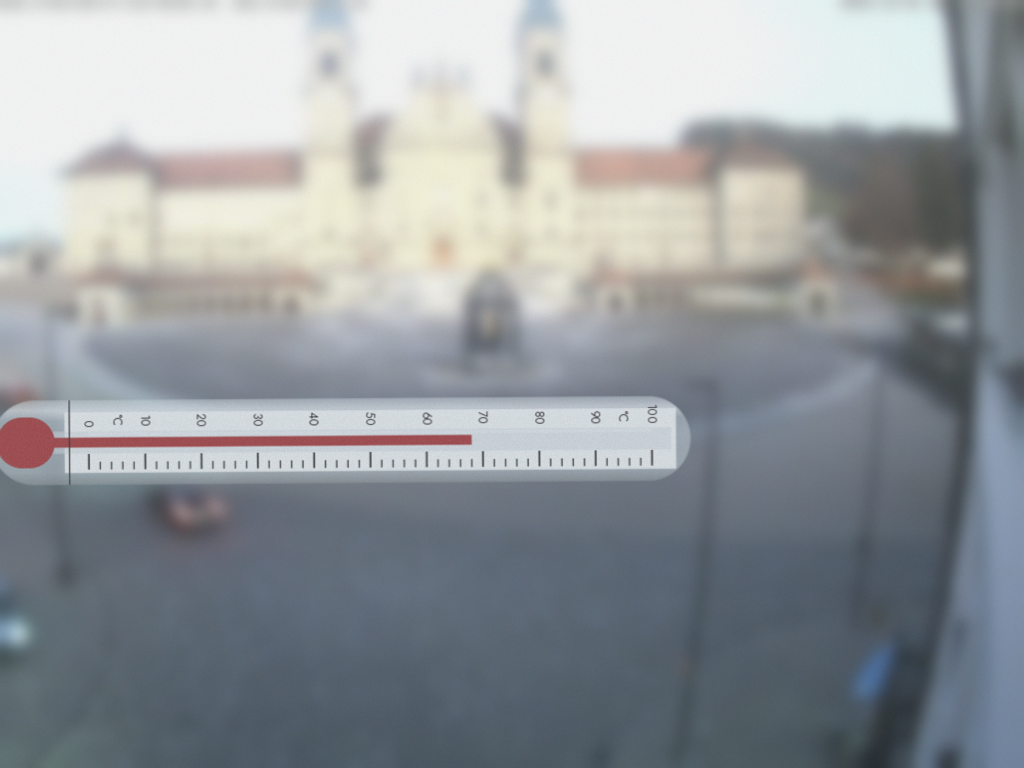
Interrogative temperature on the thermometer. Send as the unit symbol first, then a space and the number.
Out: °C 68
